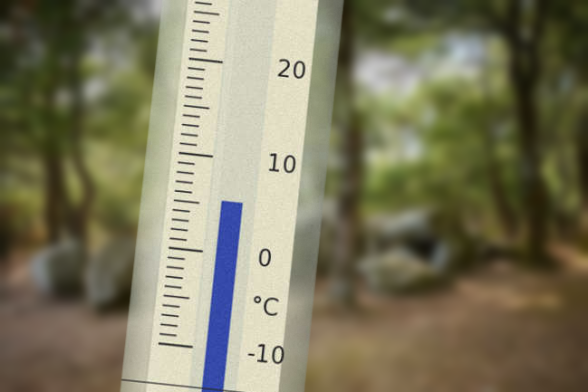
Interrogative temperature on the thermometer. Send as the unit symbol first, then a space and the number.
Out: °C 5.5
